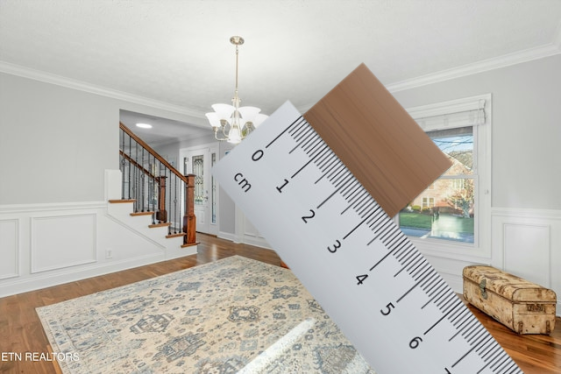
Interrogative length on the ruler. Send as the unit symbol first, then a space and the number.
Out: cm 3.4
